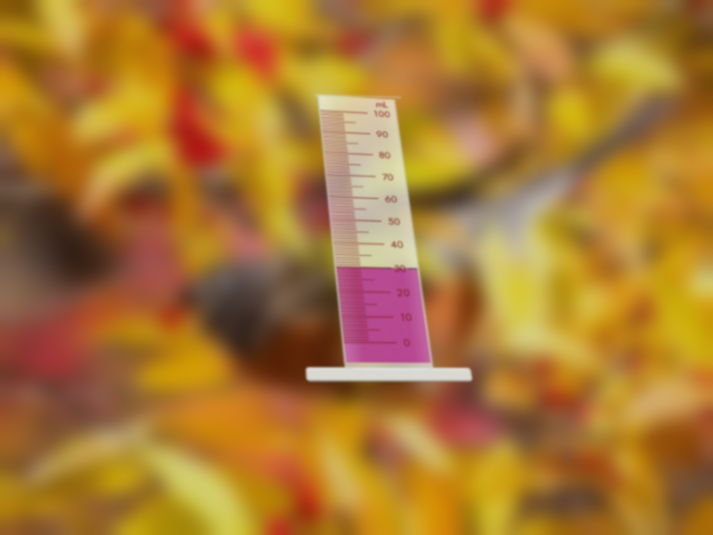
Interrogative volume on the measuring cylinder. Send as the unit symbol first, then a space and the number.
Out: mL 30
